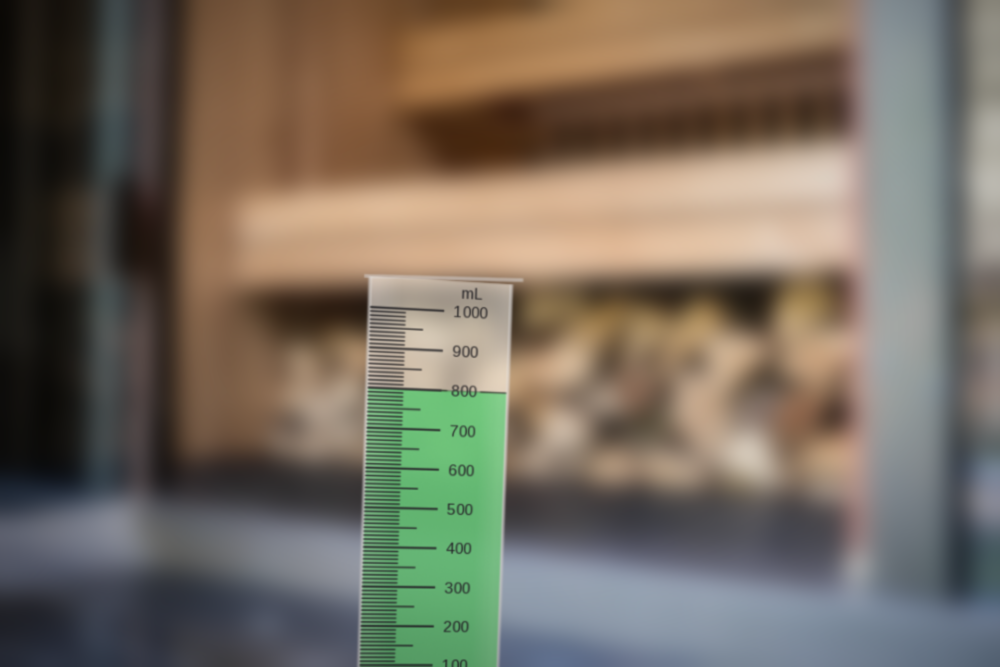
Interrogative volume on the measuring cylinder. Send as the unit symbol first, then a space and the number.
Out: mL 800
